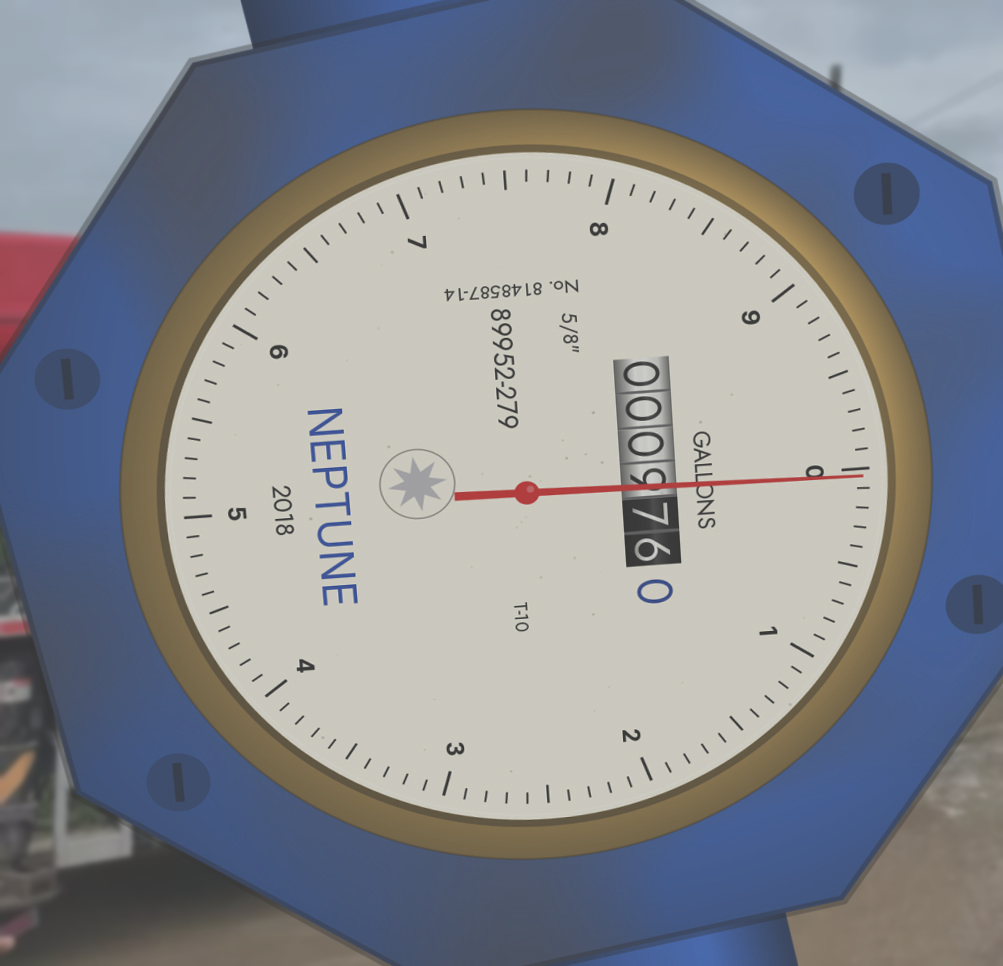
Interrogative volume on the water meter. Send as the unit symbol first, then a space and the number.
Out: gal 9760.0
